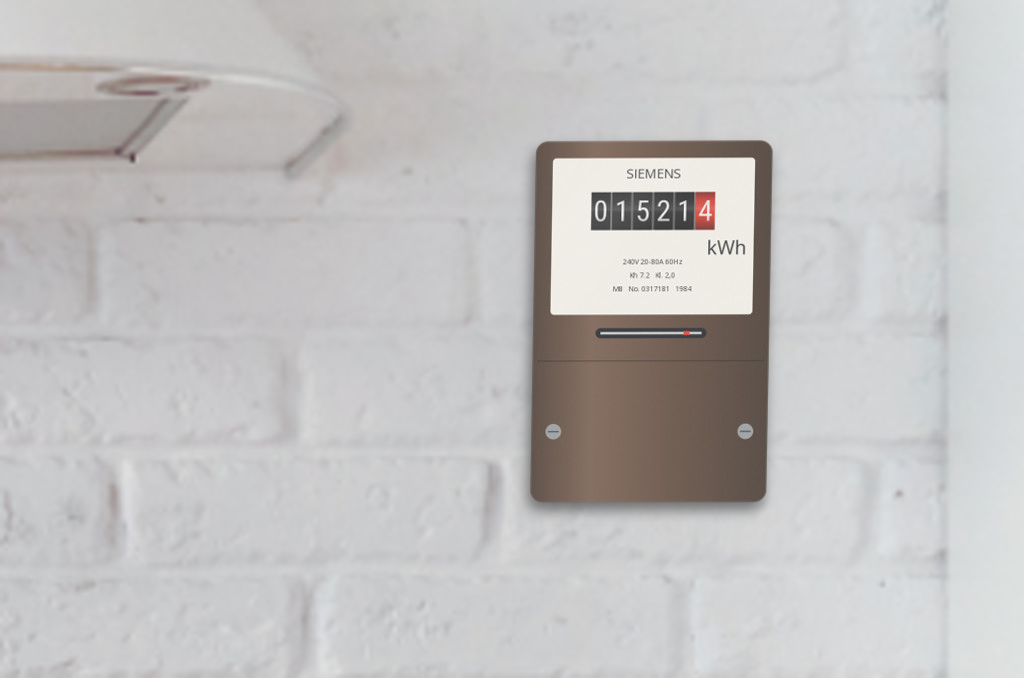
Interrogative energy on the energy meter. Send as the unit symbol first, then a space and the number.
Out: kWh 1521.4
